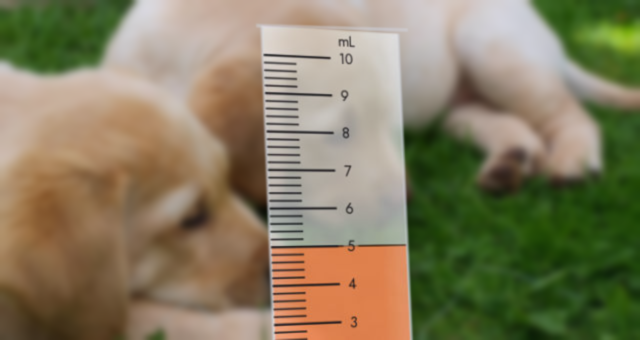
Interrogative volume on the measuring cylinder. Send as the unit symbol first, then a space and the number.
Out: mL 5
